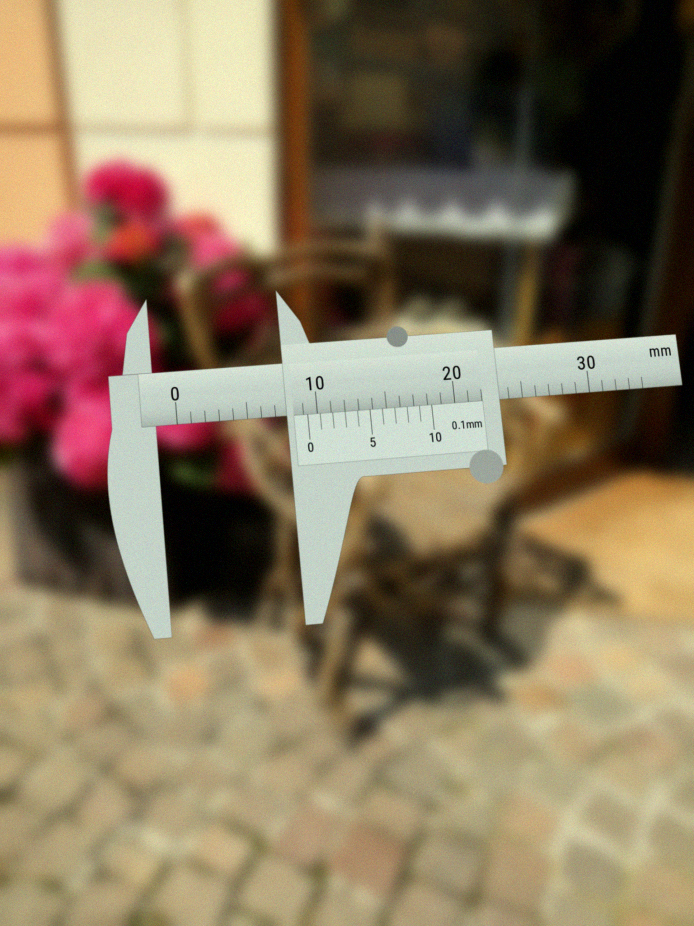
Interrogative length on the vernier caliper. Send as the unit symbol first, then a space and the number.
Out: mm 9.3
